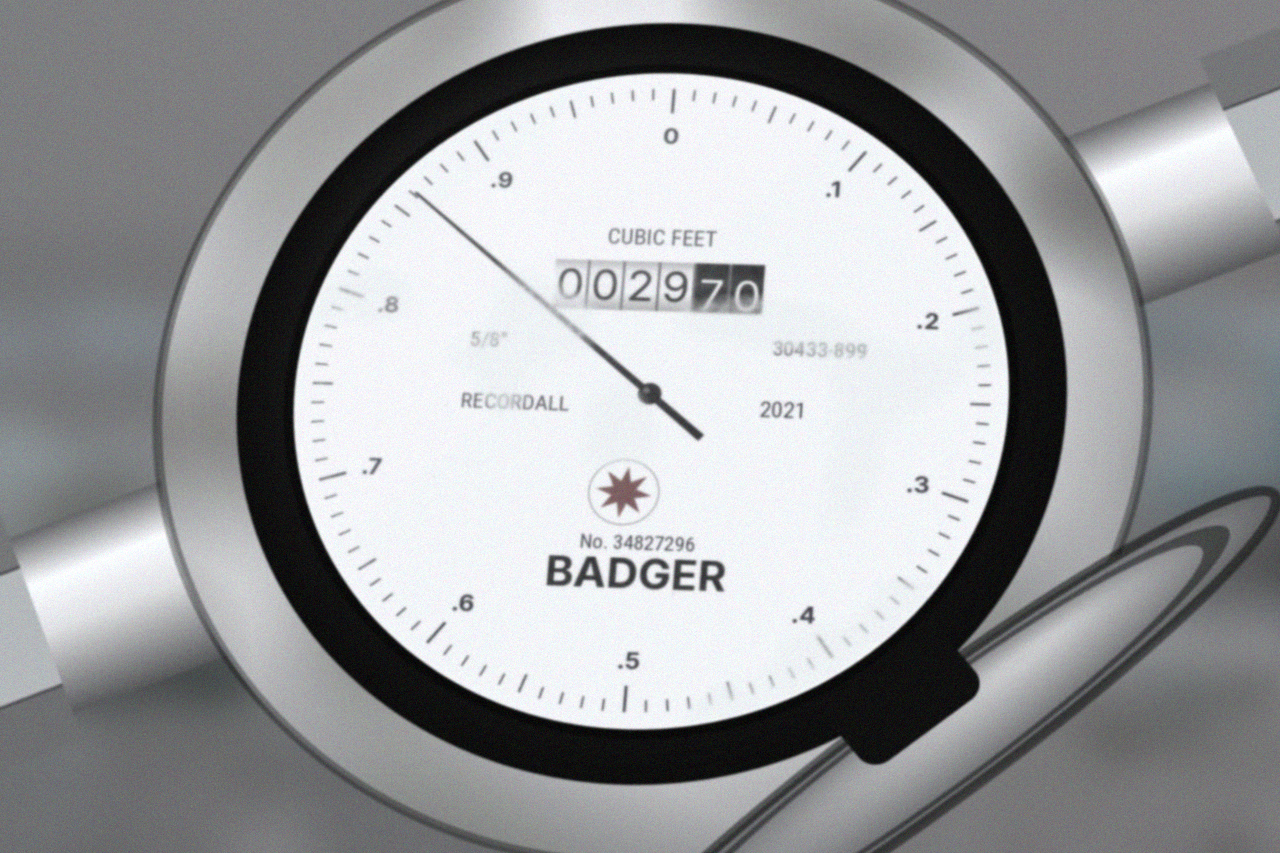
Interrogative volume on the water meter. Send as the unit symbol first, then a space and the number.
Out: ft³ 2969.86
